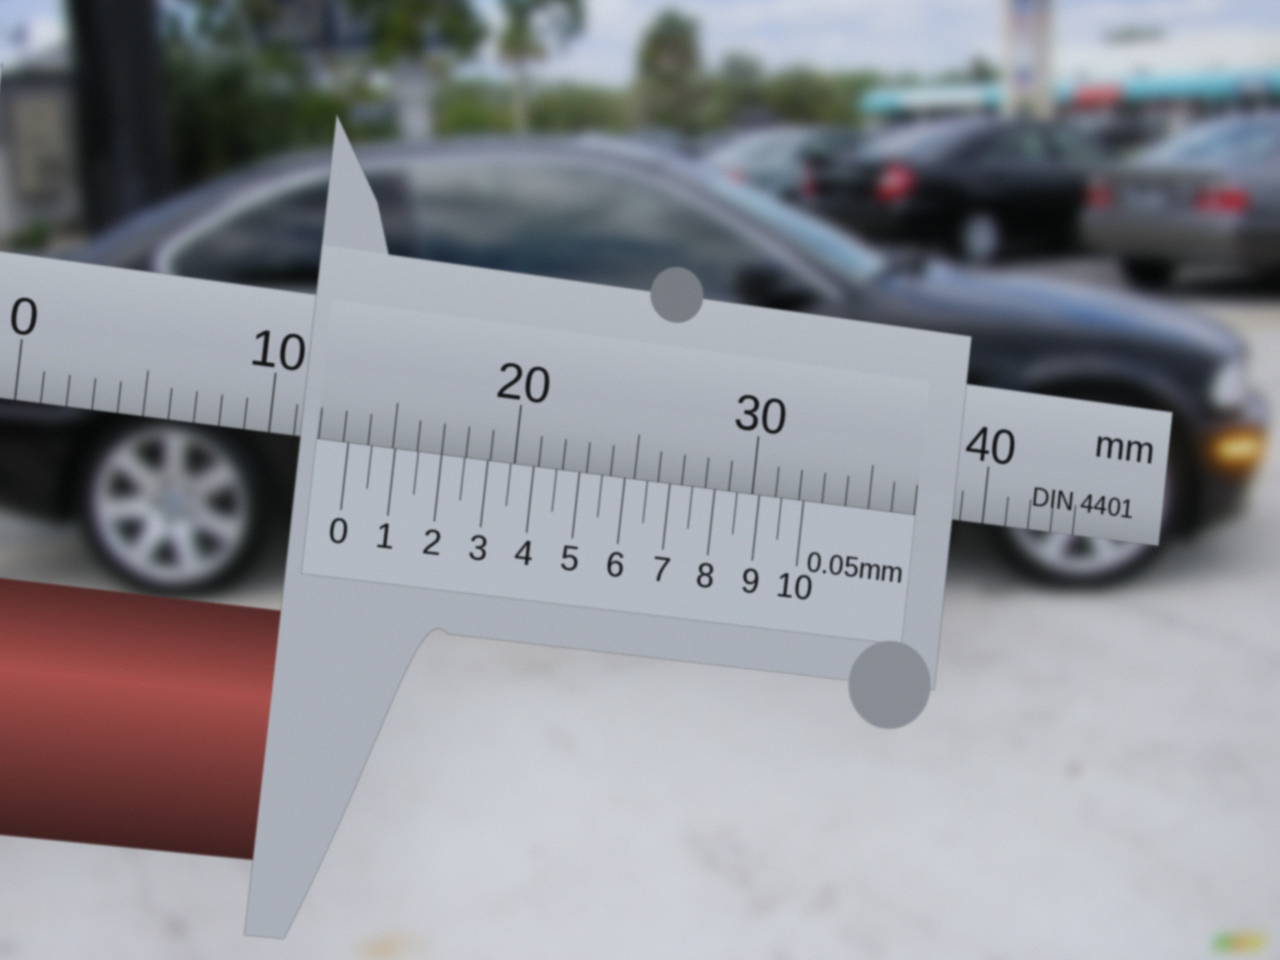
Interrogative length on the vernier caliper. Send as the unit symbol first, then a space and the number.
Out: mm 13.2
